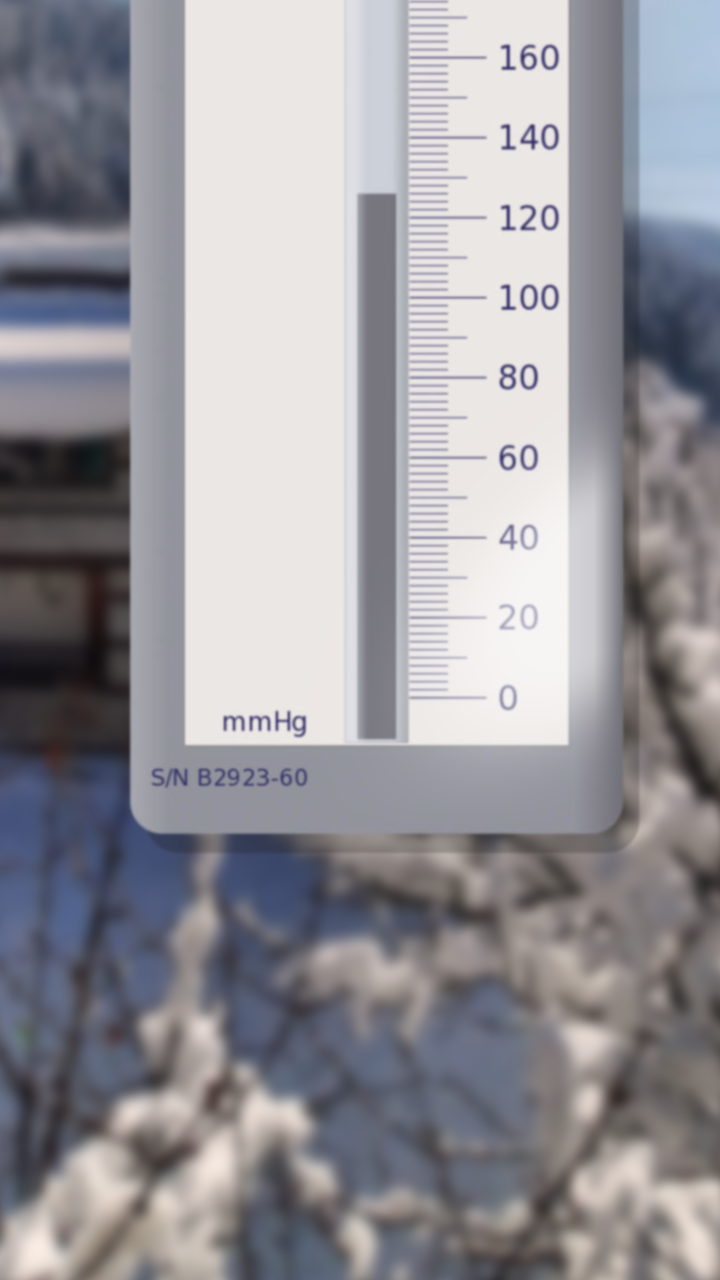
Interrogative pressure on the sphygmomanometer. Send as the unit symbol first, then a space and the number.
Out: mmHg 126
